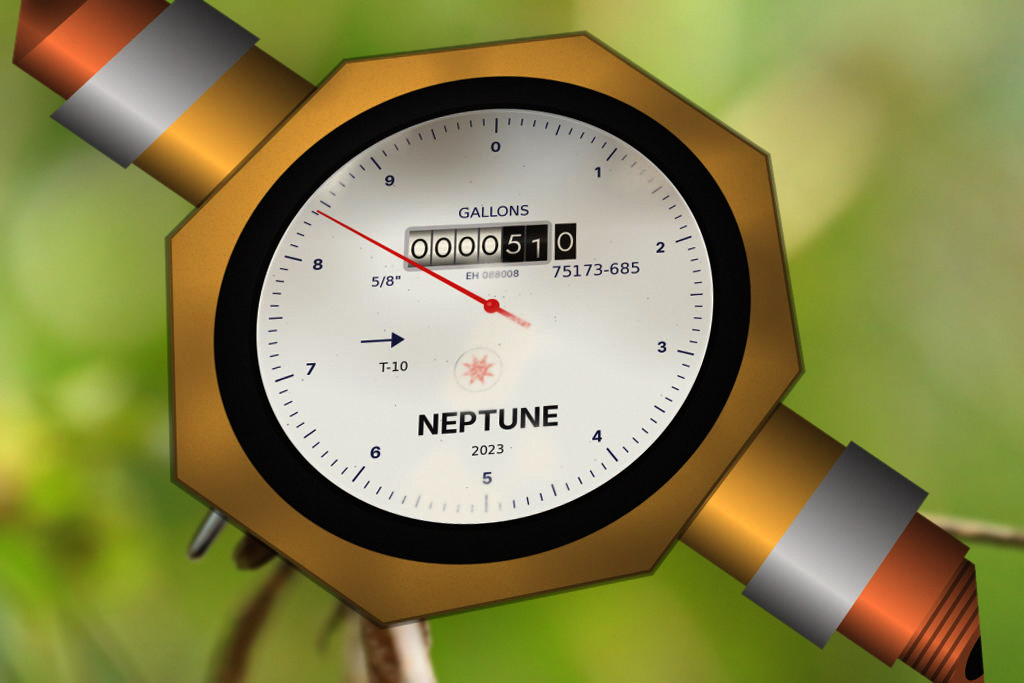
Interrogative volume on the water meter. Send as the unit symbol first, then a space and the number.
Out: gal 508.4
